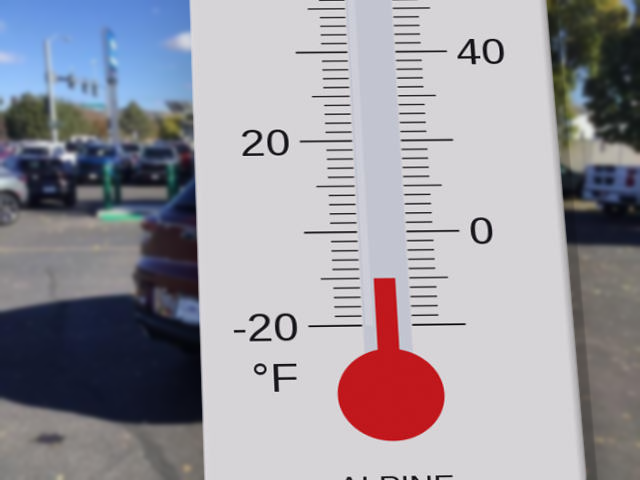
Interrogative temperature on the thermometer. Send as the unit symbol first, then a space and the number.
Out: °F -10
